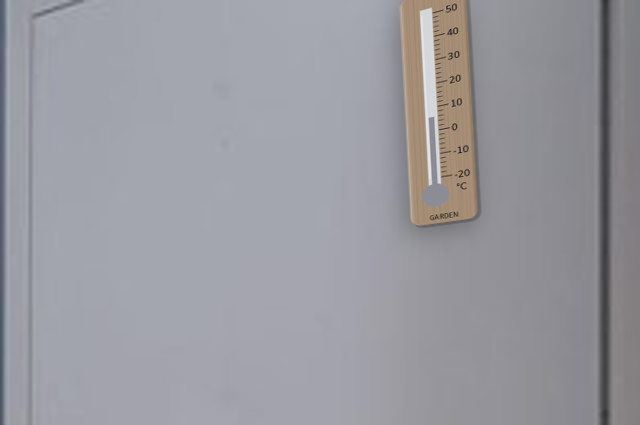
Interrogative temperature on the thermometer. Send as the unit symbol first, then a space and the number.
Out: °C 6
